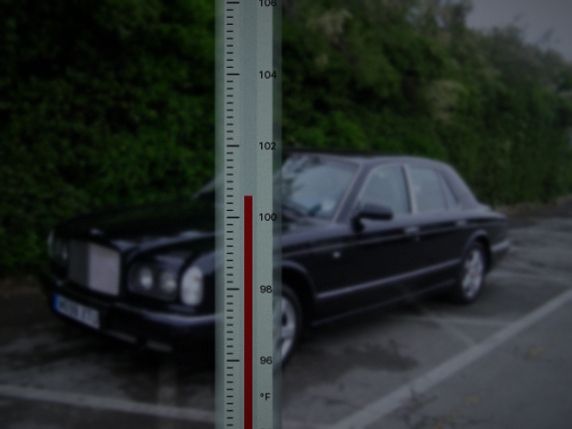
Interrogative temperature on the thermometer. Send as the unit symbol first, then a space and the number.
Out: °F 100.6
